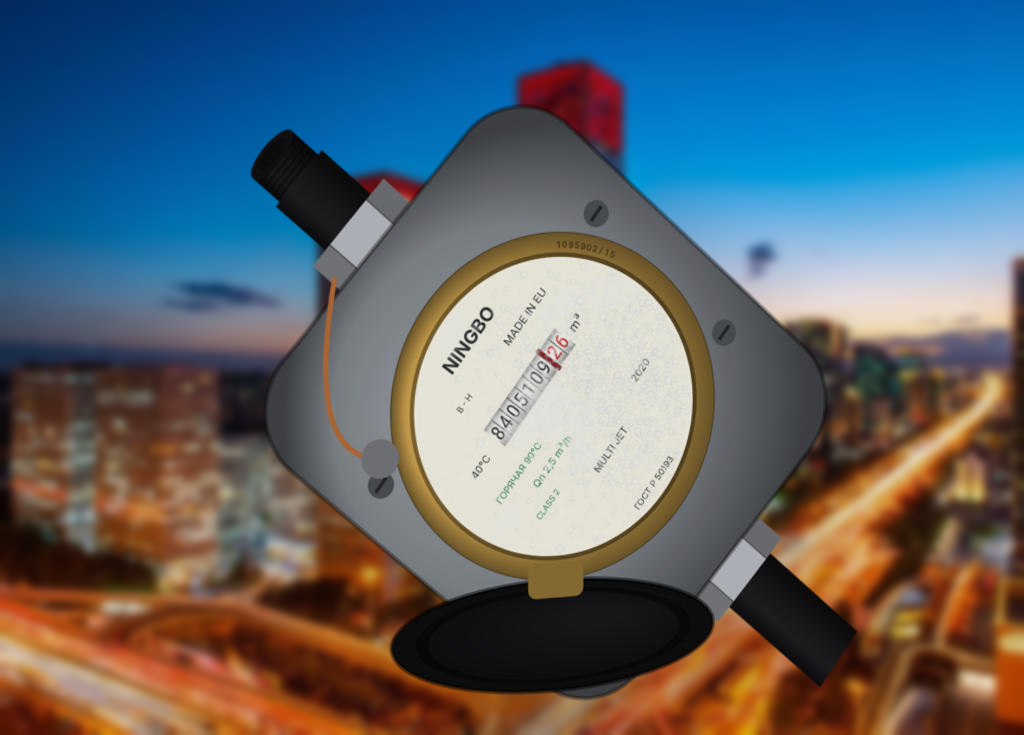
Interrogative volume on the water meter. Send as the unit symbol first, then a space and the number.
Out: m³ 8405109.26
